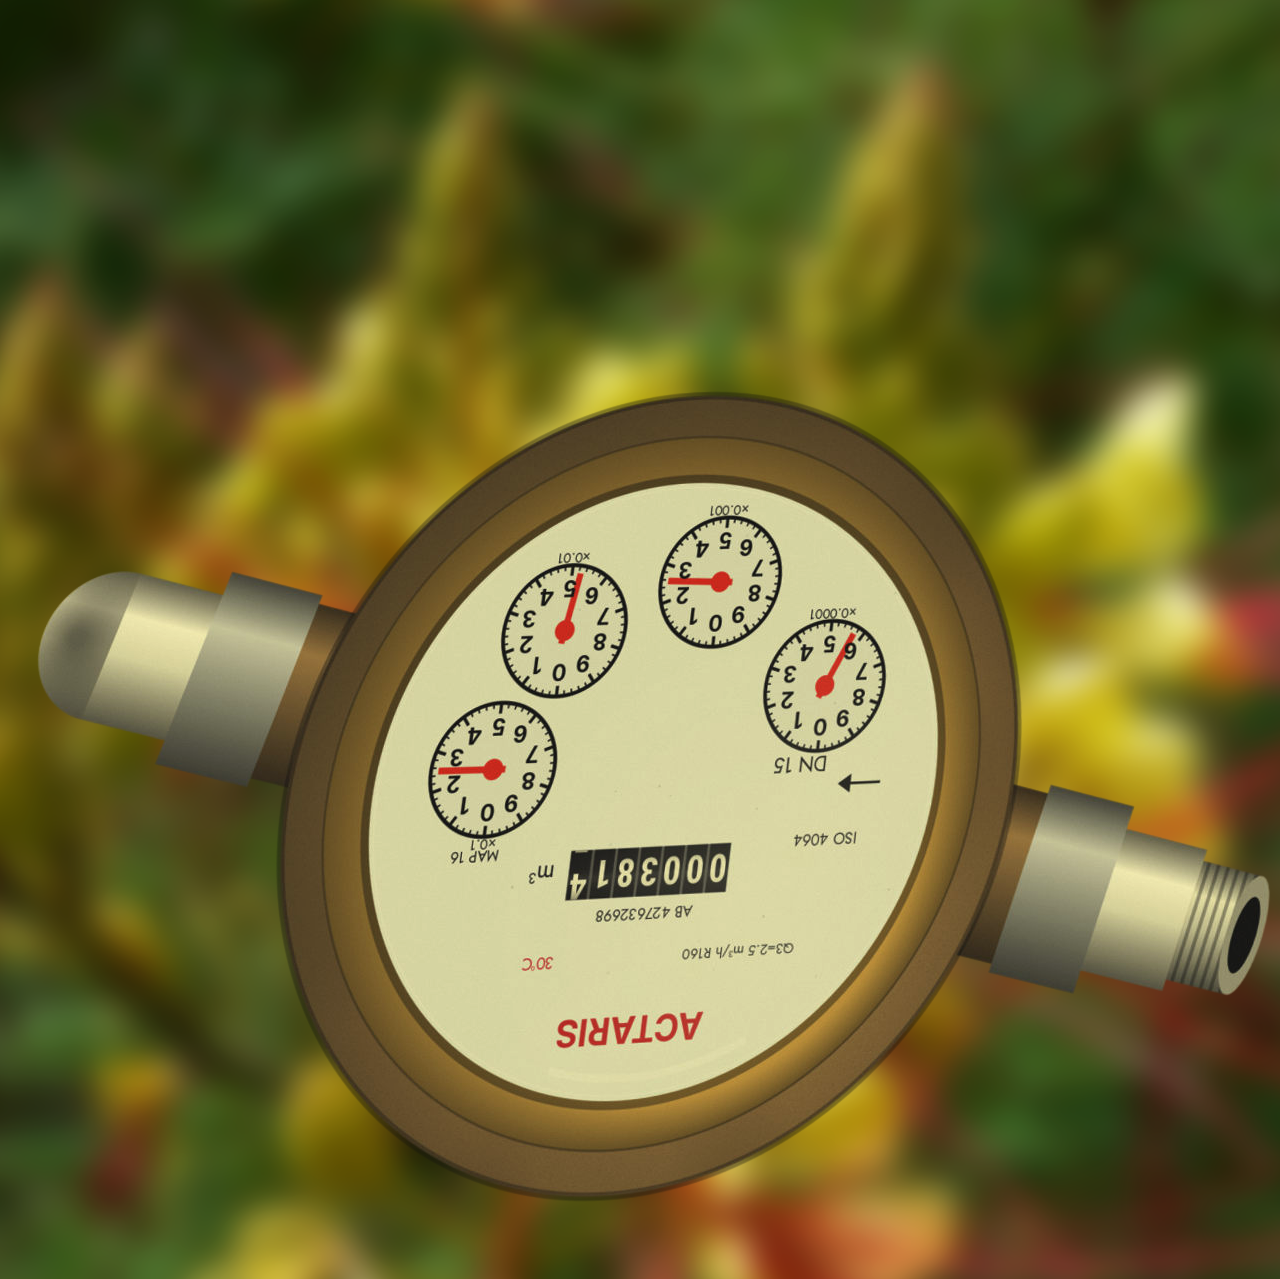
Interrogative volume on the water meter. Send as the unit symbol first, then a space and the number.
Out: m³ 3814.2525
